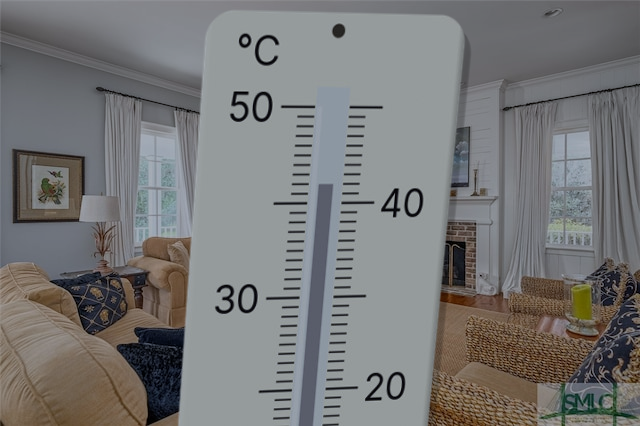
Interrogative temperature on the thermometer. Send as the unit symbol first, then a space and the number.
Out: °C 42
